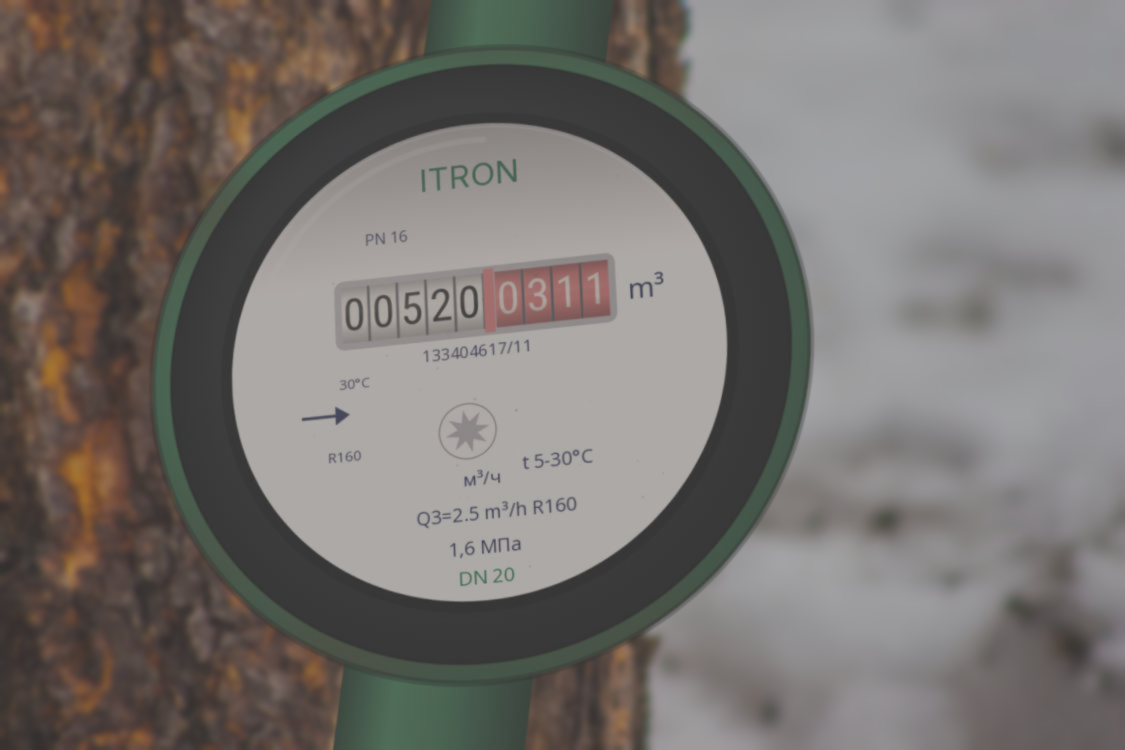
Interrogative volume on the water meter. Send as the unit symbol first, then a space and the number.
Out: m³ 520.0311
